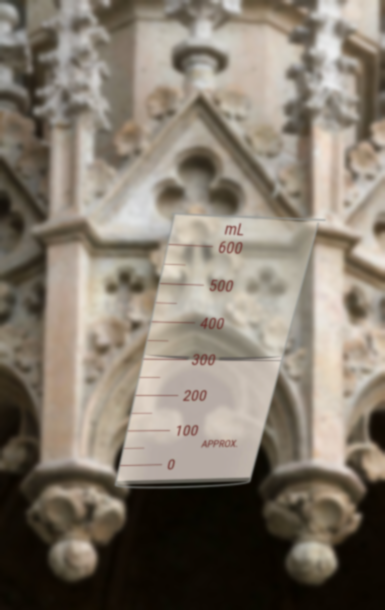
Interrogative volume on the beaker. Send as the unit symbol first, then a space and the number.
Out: mL 300
